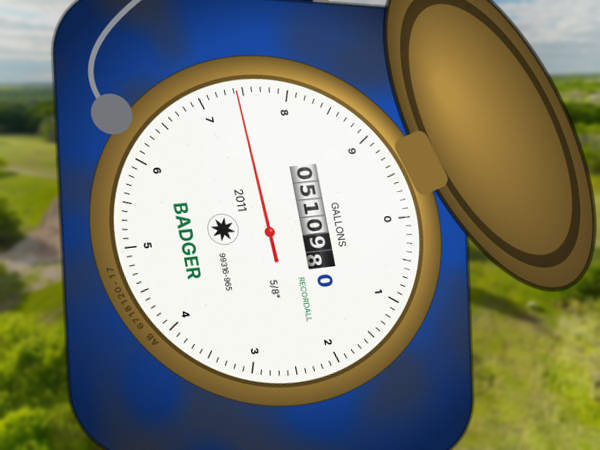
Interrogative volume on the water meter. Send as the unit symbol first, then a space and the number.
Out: gal 510977.4
